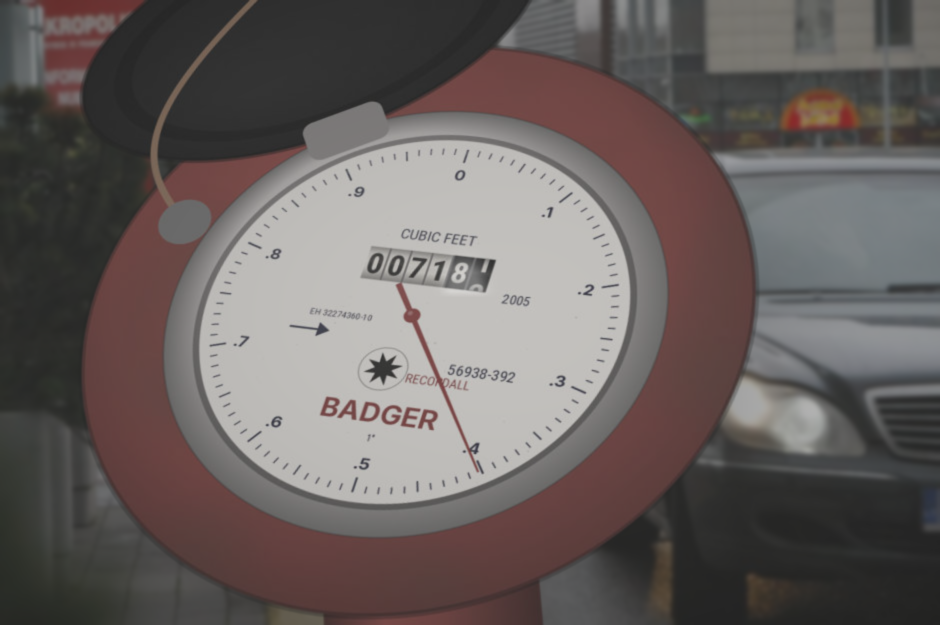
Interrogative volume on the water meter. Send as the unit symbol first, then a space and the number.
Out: ft³ 7181.40
